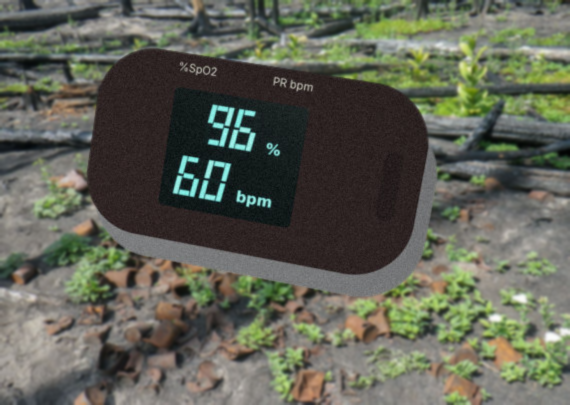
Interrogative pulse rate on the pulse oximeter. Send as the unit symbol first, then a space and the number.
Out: bpm 60
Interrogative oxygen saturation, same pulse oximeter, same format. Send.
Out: % 96
